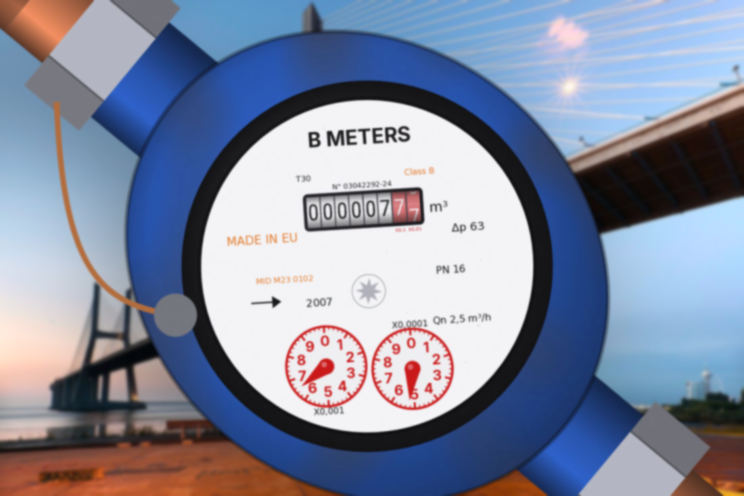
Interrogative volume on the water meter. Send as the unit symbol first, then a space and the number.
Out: m³ 7.7665
